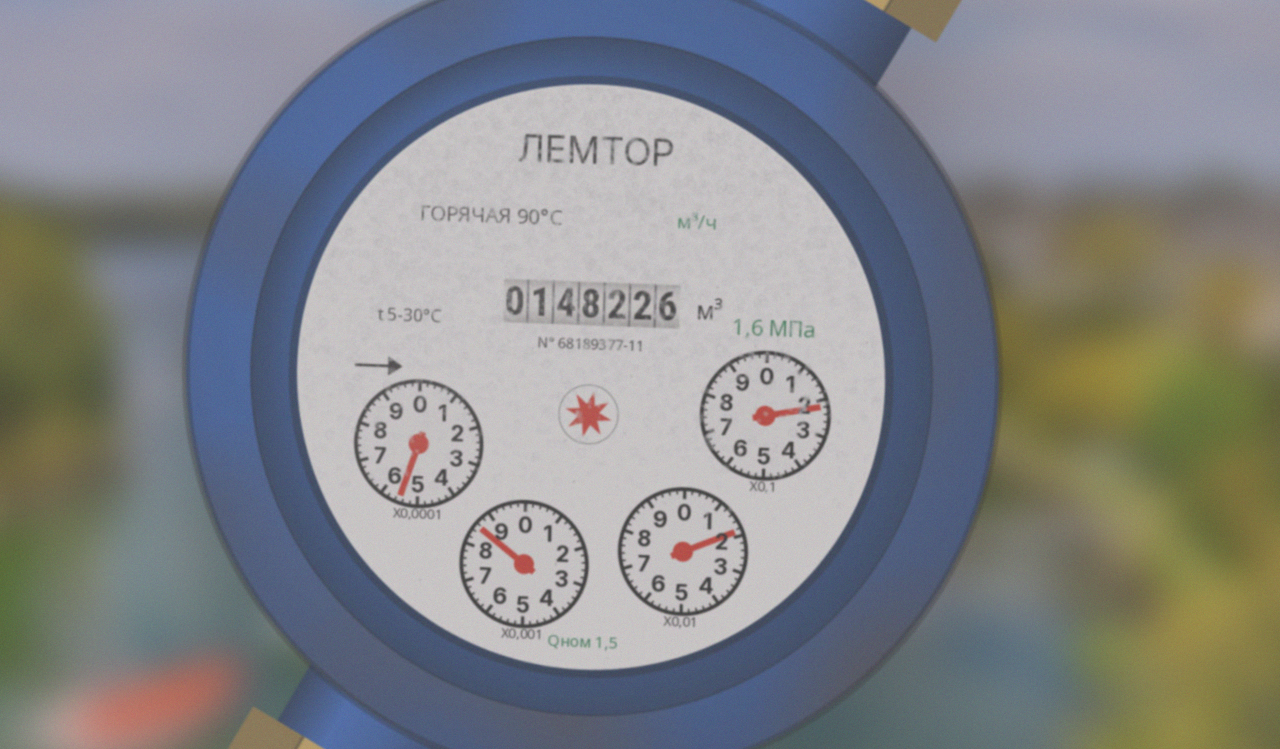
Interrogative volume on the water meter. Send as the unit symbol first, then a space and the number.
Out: m³ 148226.2185
